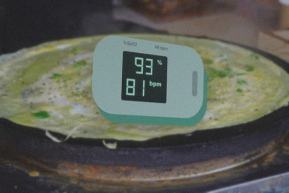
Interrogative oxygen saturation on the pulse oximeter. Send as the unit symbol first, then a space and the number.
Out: % 93
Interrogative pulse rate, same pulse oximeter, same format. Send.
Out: bpm 81
